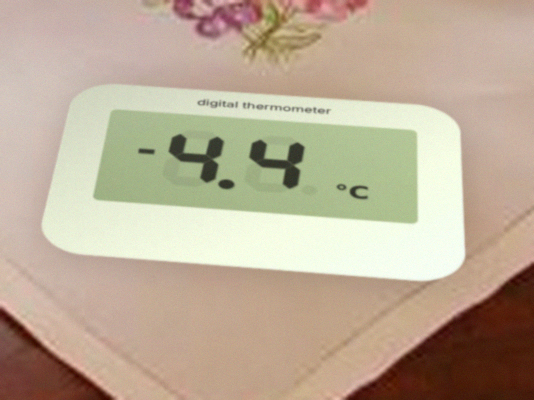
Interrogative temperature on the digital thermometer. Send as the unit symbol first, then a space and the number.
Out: °C -4.4
